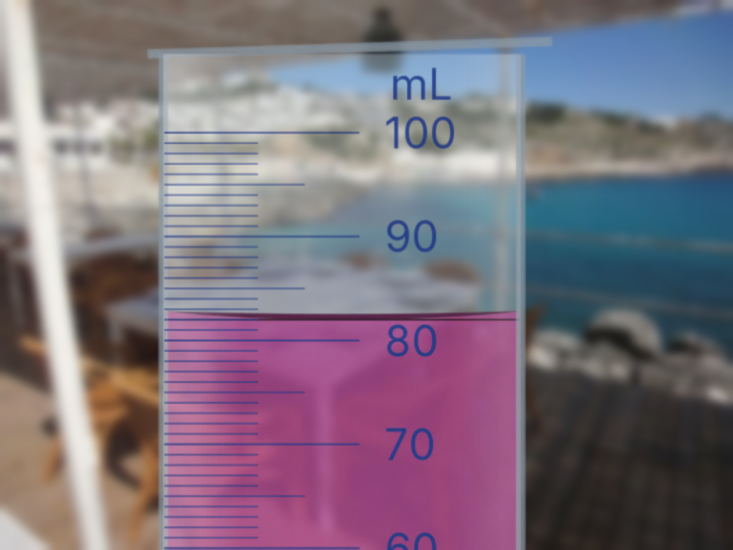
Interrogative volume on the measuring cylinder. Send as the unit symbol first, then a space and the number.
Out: mL 82
